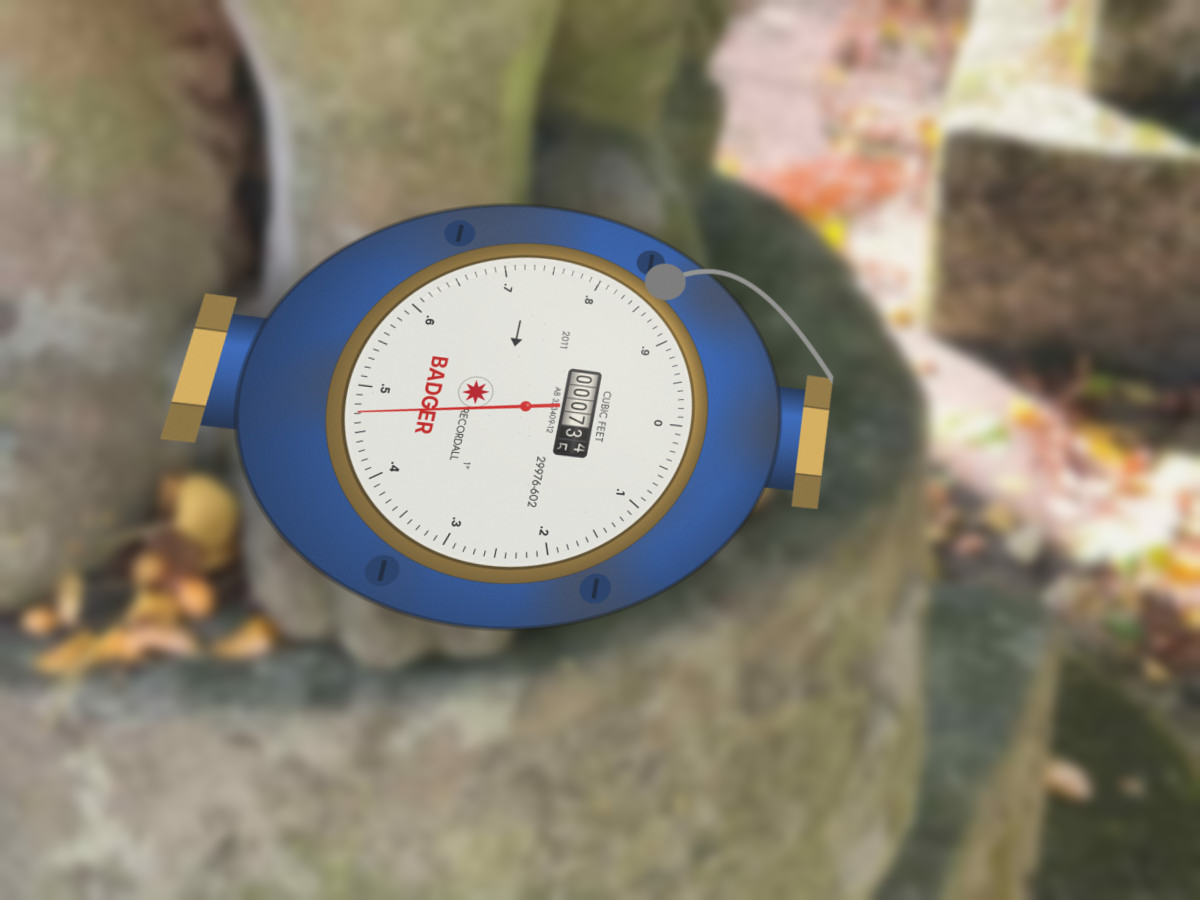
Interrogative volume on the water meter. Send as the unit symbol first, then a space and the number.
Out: ft³ 734.47
